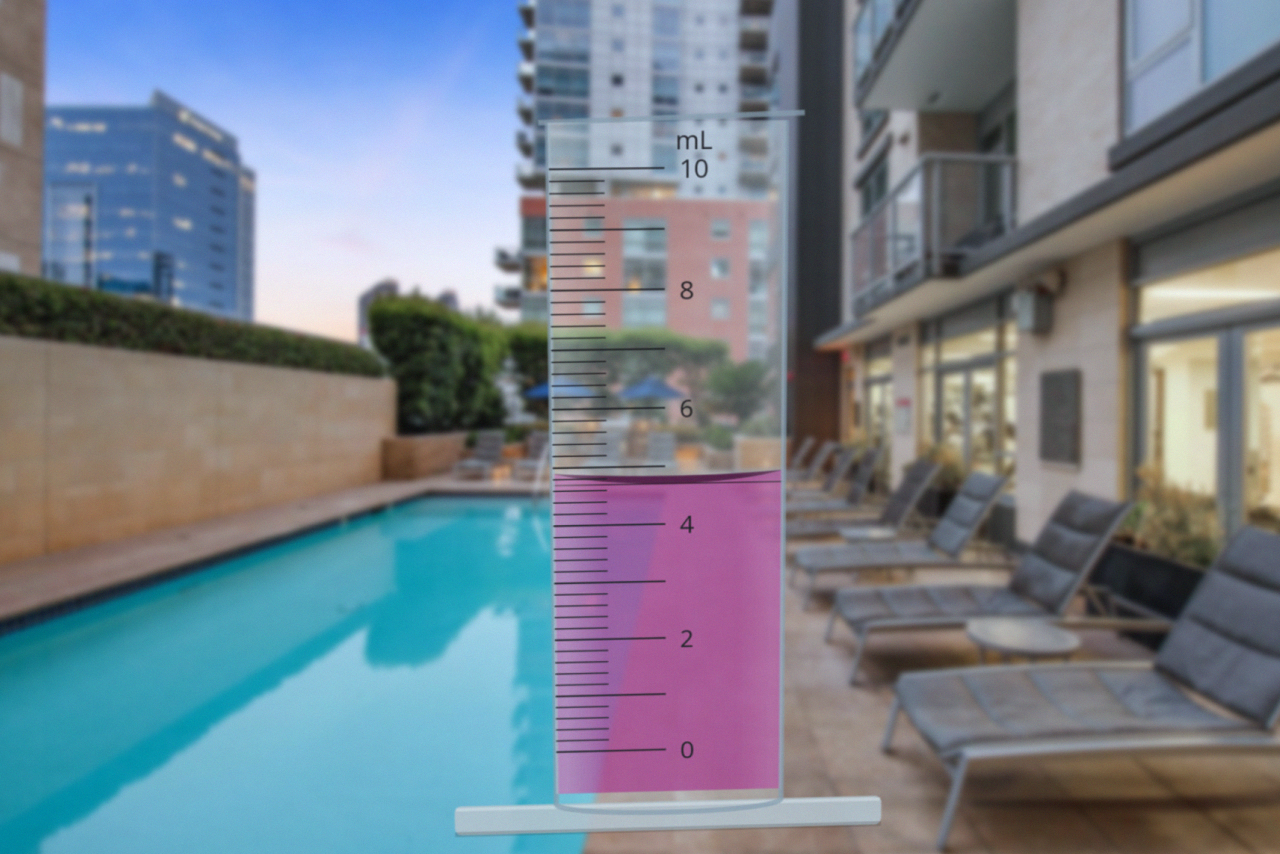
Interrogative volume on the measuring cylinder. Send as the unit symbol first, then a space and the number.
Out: mL 4.7
